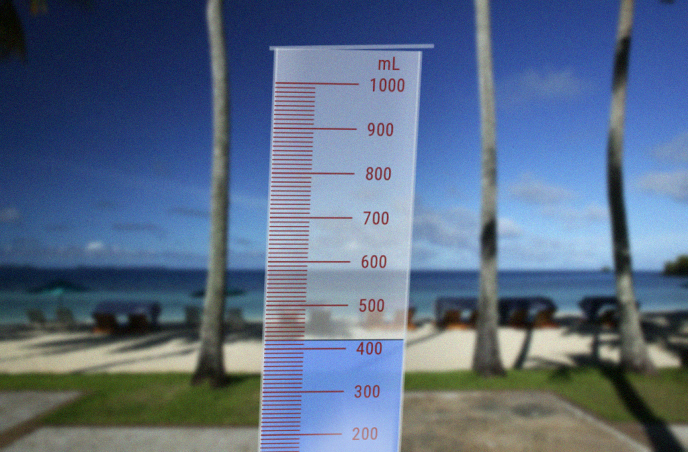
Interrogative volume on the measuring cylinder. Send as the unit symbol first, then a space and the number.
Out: mL 420
